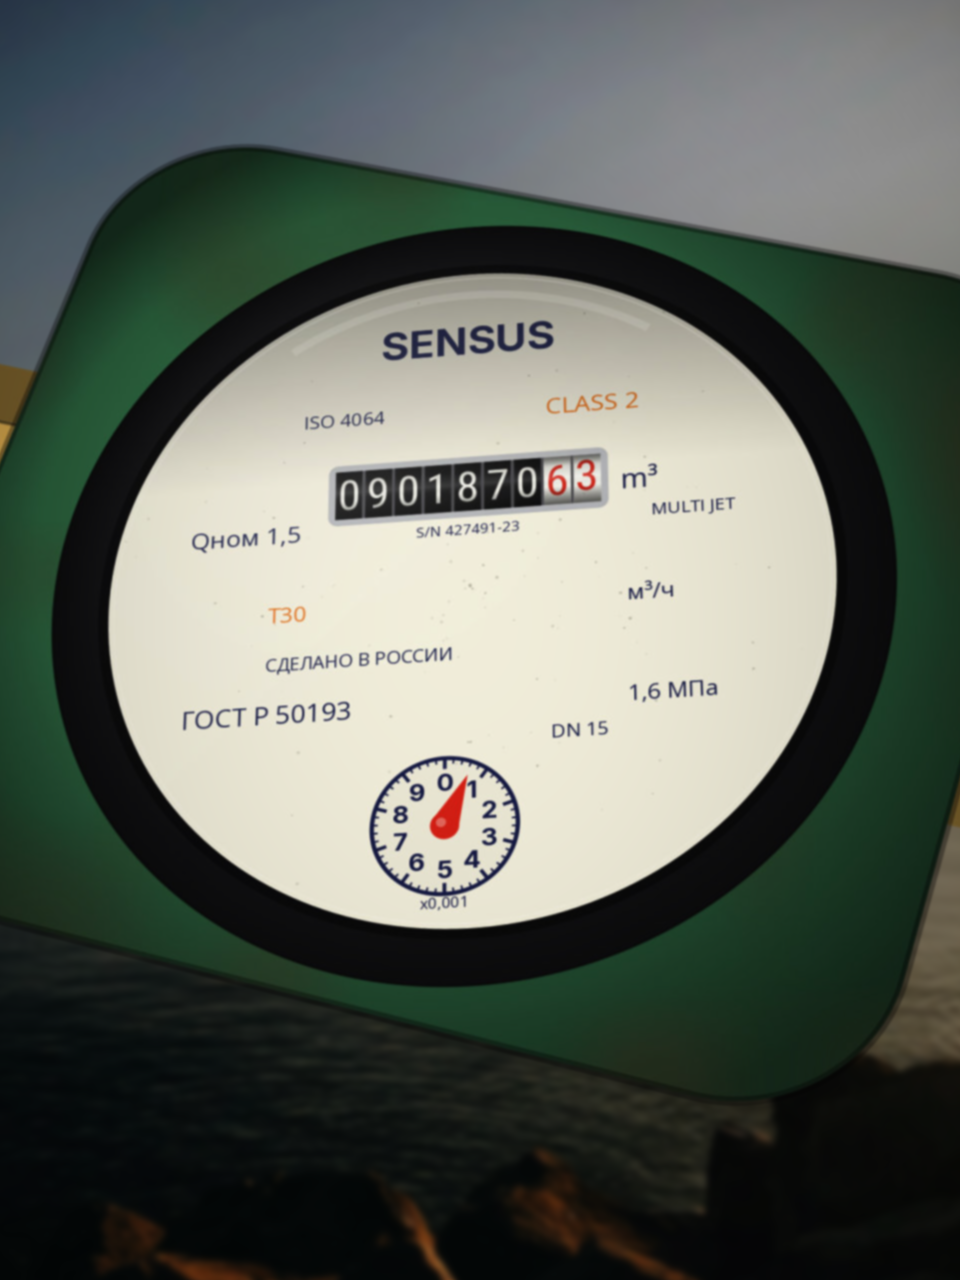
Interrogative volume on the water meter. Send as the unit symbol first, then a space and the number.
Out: m³ 901870.630
